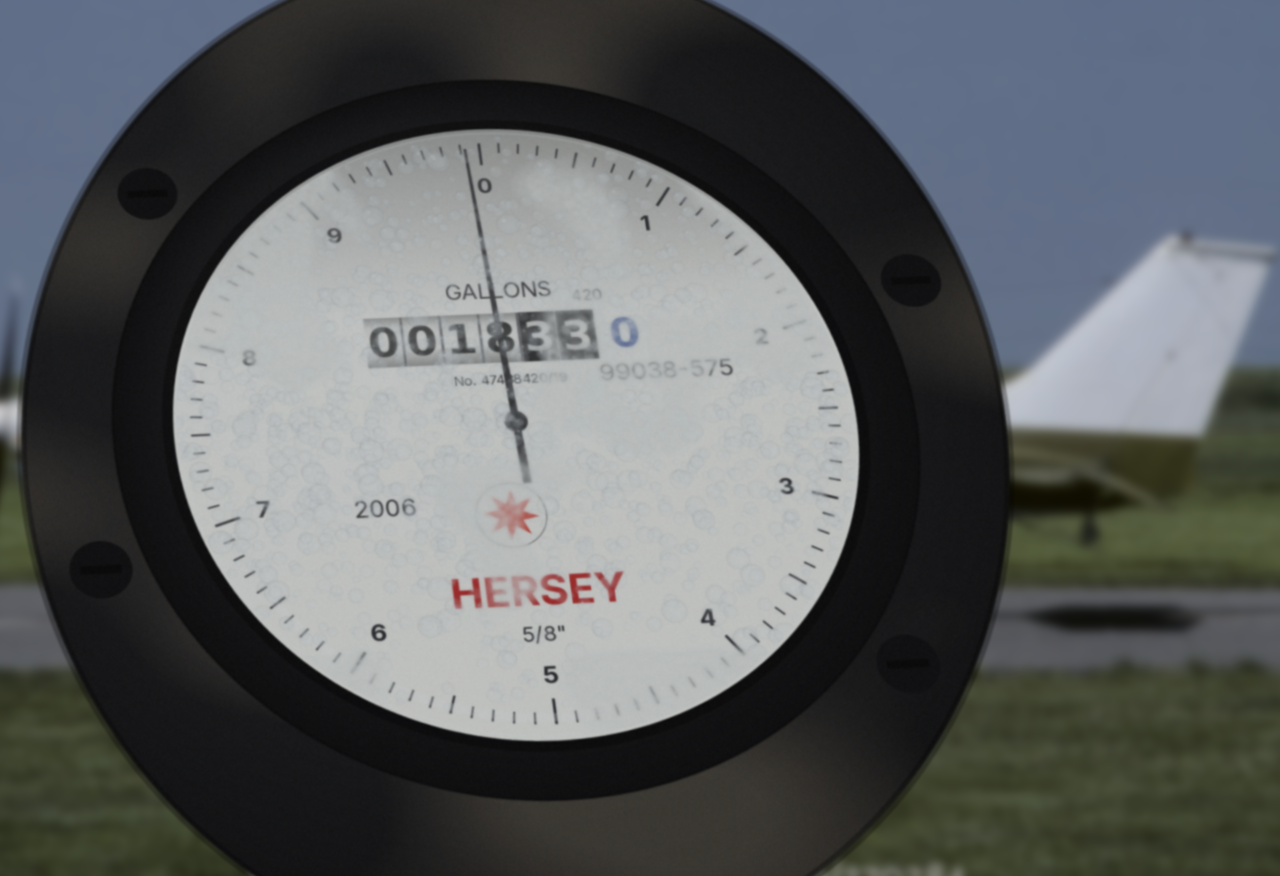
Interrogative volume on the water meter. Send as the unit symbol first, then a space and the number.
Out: gal 18329.9
